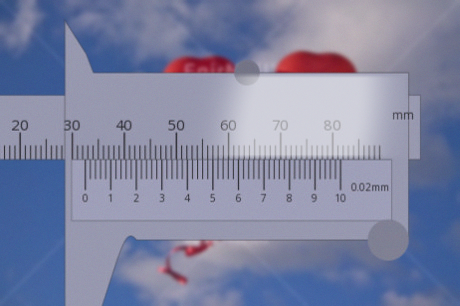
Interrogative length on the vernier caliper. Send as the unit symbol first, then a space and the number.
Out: mm 32.5
